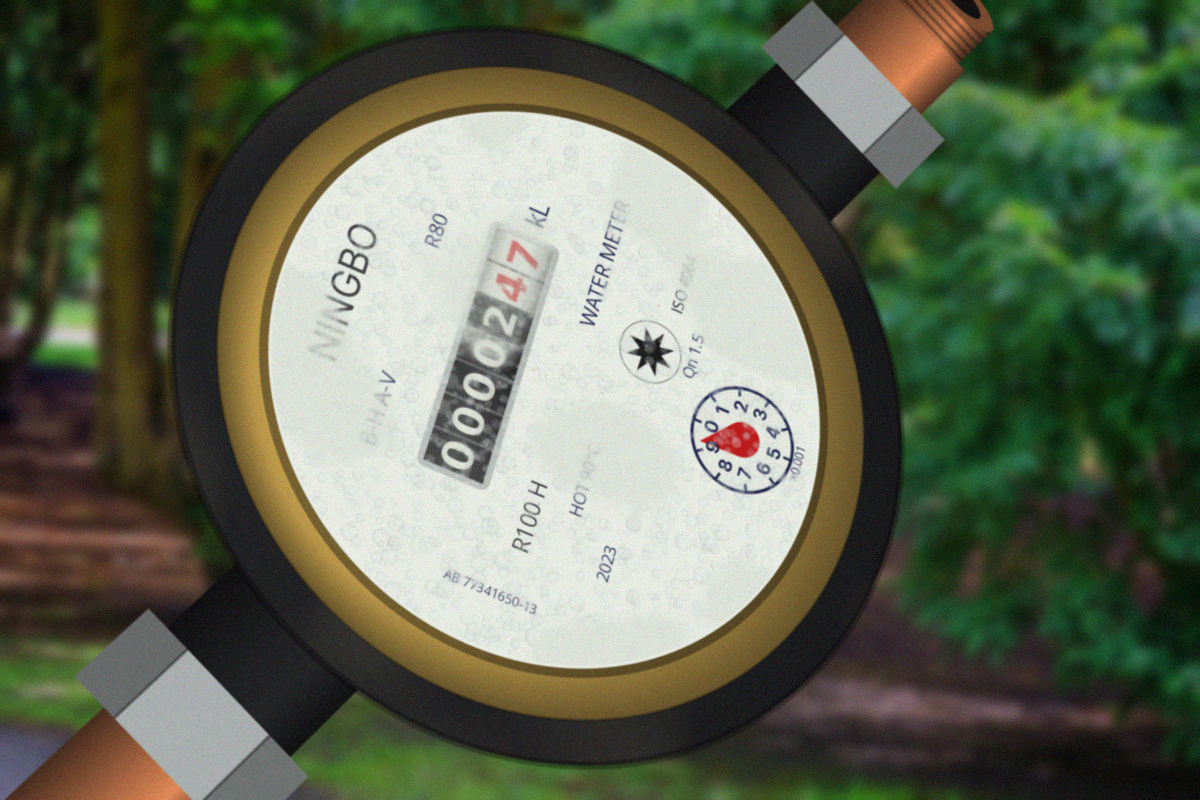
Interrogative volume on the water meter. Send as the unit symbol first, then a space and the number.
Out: kL 2.469
